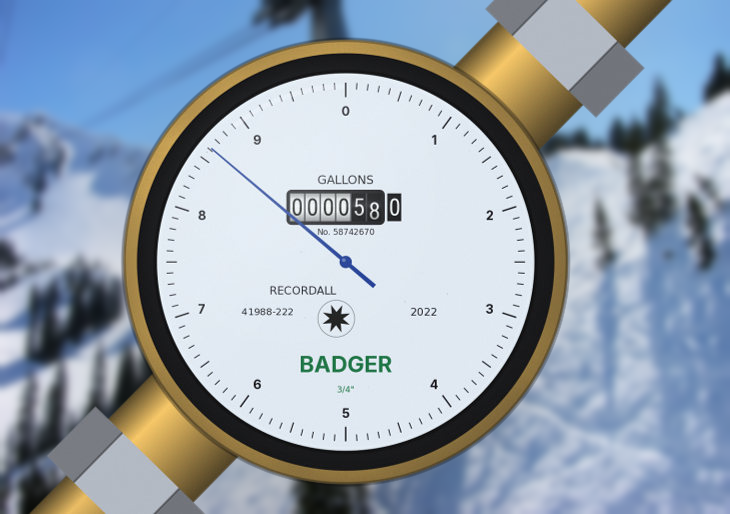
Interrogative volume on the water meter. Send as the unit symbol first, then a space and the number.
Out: gal 578.6
